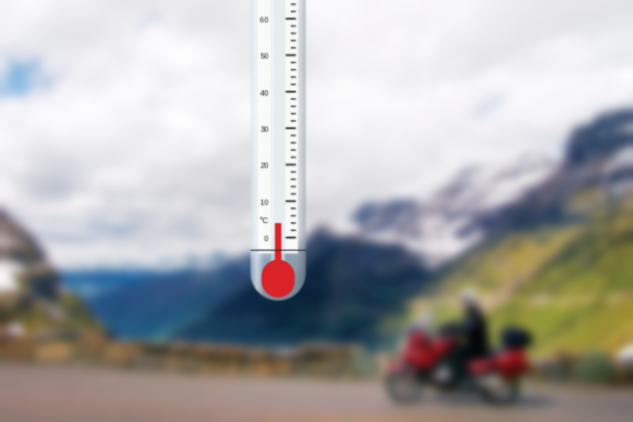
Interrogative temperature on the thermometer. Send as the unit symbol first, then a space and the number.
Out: °C 4
